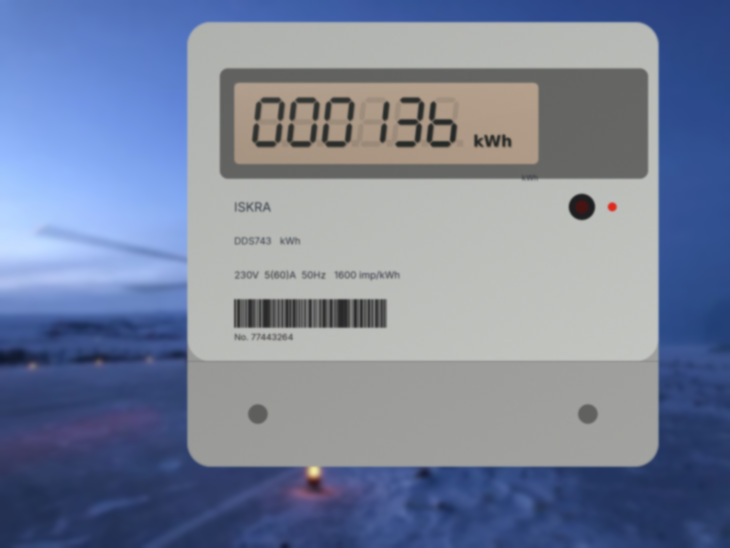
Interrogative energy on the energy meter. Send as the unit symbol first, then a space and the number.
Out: kWh 136
